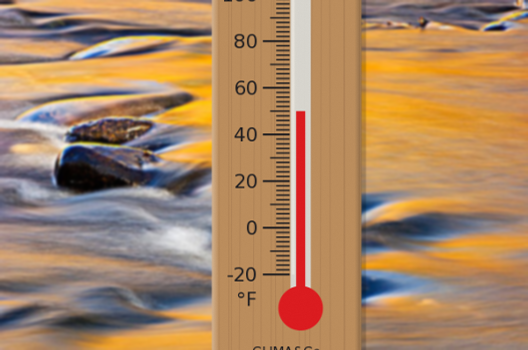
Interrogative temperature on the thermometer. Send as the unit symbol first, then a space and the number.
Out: °F 50
